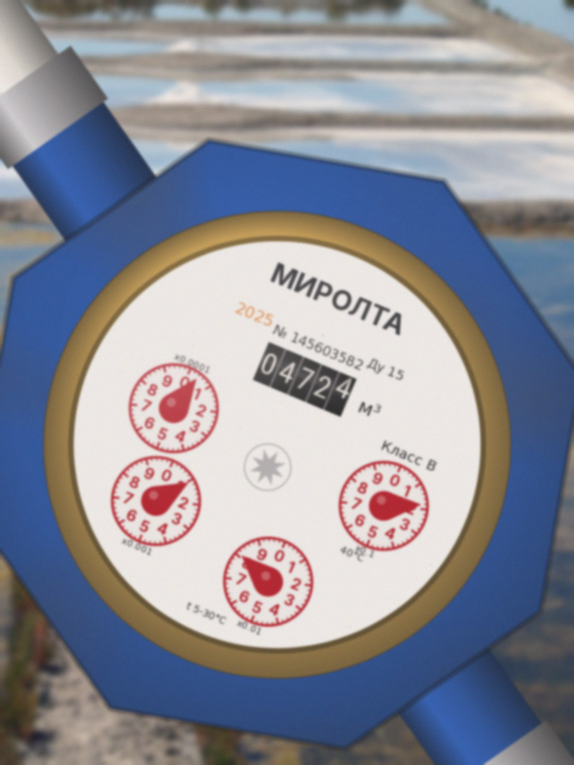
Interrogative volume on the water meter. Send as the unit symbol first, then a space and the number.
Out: m³ 4724.1810
